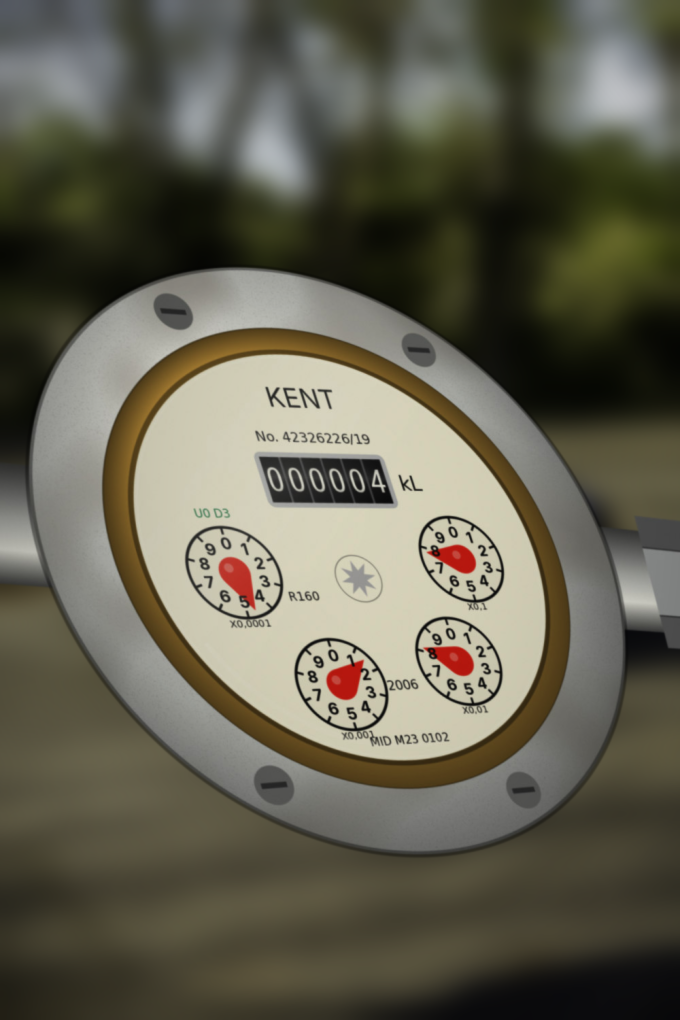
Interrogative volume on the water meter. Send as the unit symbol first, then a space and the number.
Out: kL 4.7814
